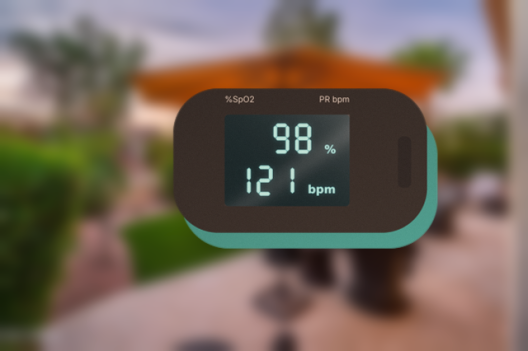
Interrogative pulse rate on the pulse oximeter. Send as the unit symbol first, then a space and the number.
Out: bpm 121
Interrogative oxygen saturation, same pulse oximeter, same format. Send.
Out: % 98
